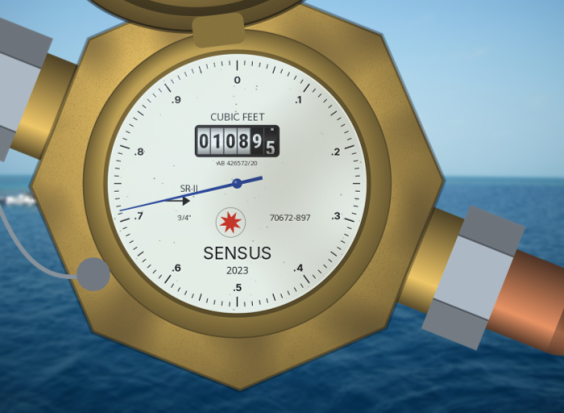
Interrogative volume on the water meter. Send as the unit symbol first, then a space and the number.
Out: ft³ 10894.71
